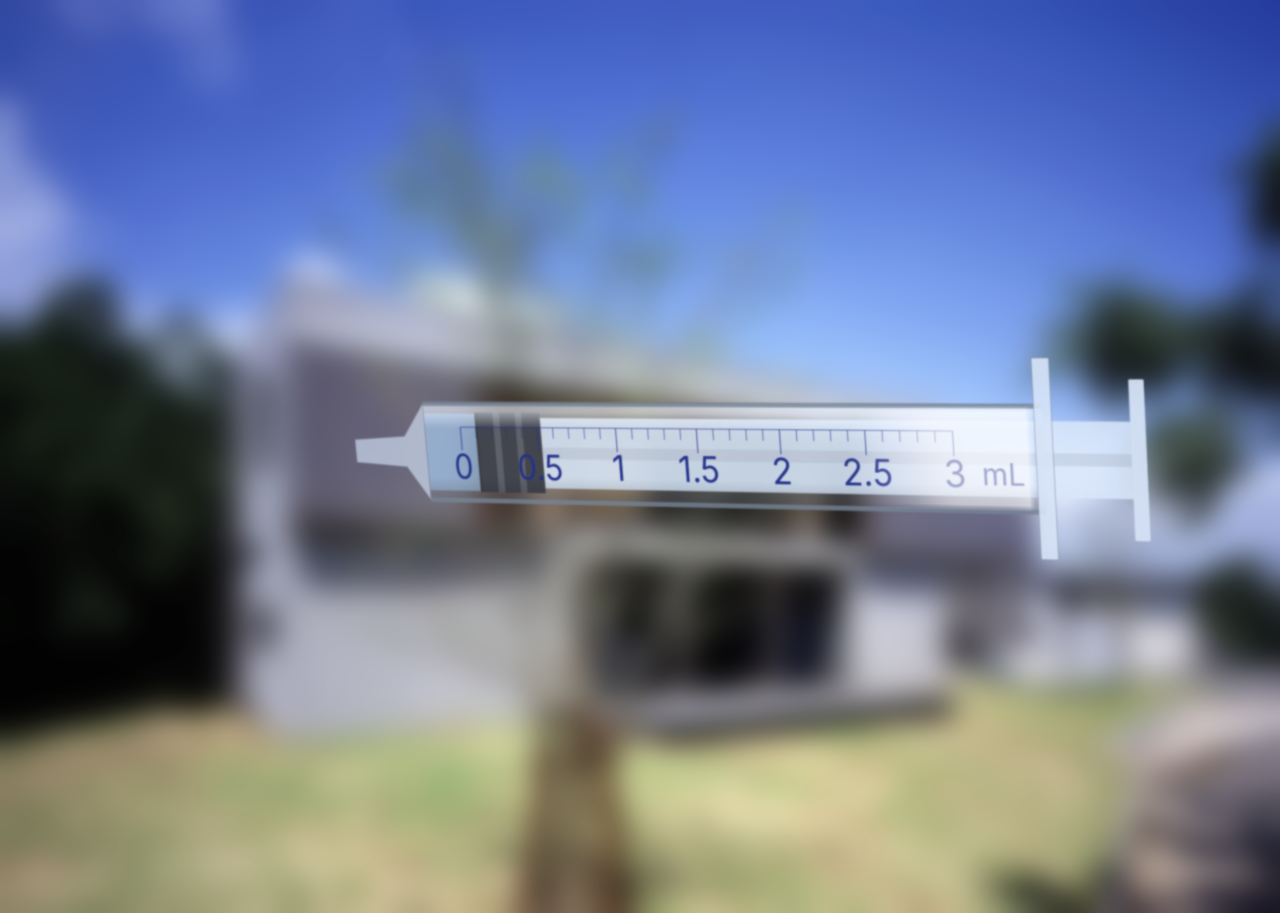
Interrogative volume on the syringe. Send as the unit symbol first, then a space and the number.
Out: mL 0.1
